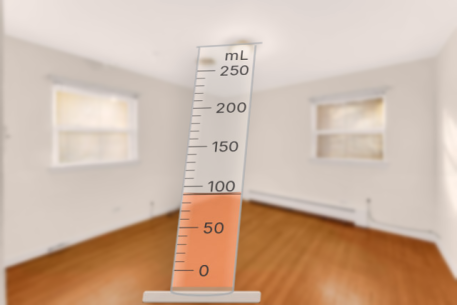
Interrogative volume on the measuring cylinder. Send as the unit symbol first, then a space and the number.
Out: mL 90
